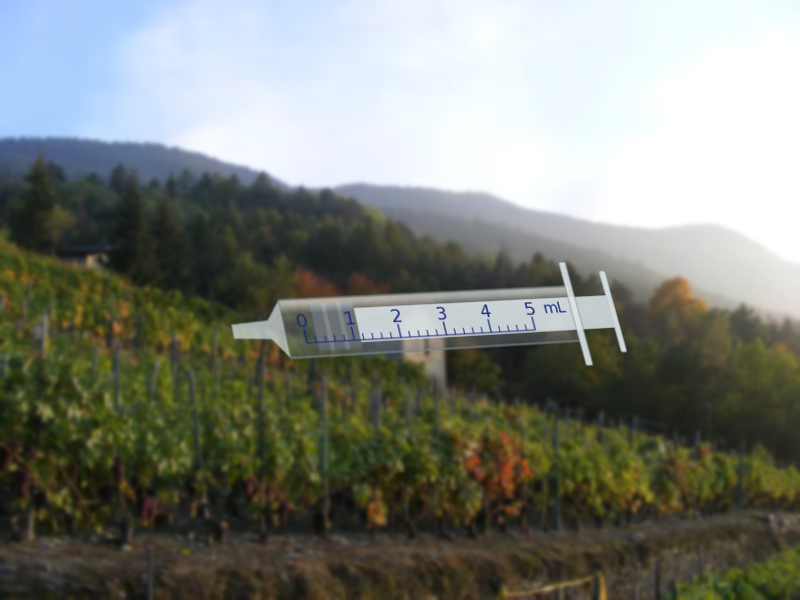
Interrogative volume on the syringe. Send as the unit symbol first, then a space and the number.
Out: mL 0.2
